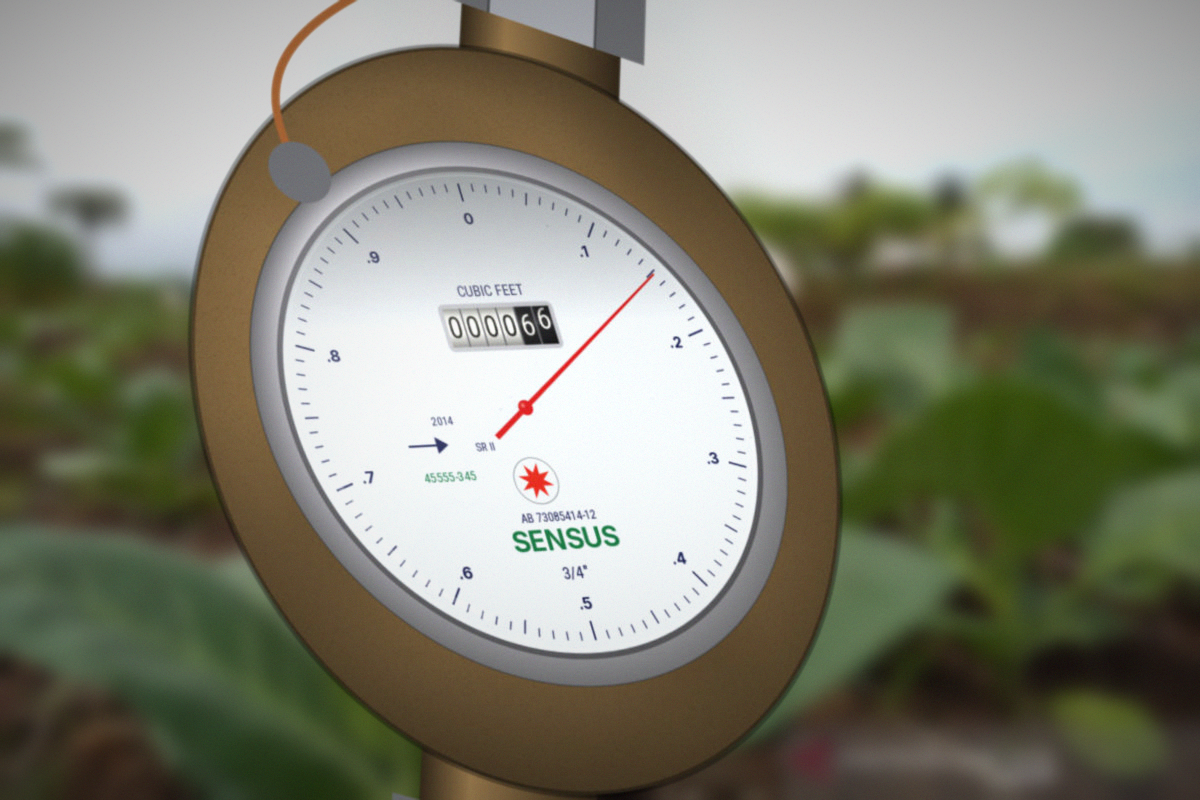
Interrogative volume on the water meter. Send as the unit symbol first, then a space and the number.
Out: ft³ 66.15
